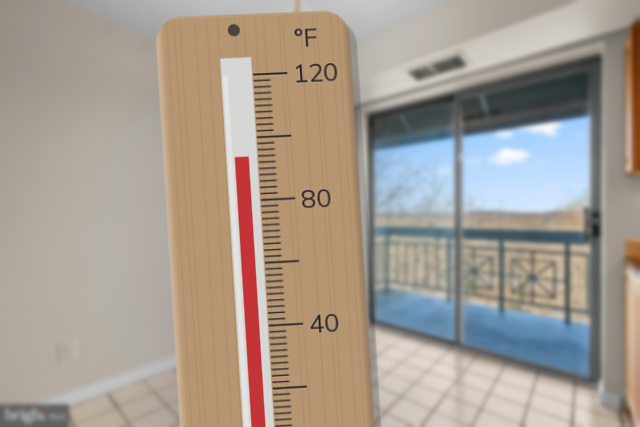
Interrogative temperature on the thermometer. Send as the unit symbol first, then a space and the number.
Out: °F 94
